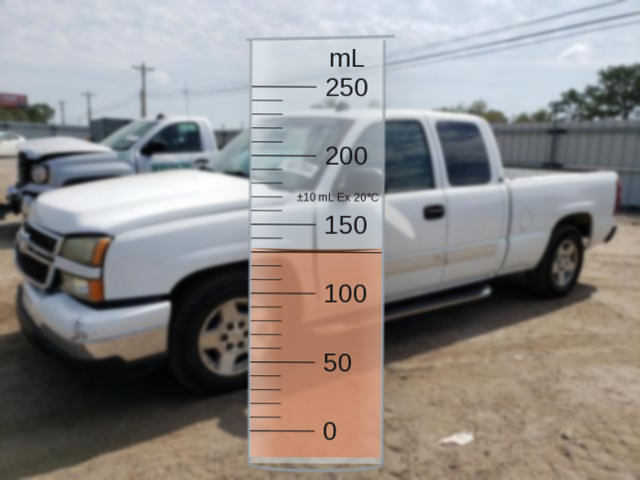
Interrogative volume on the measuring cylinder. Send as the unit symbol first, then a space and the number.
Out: mL 130
